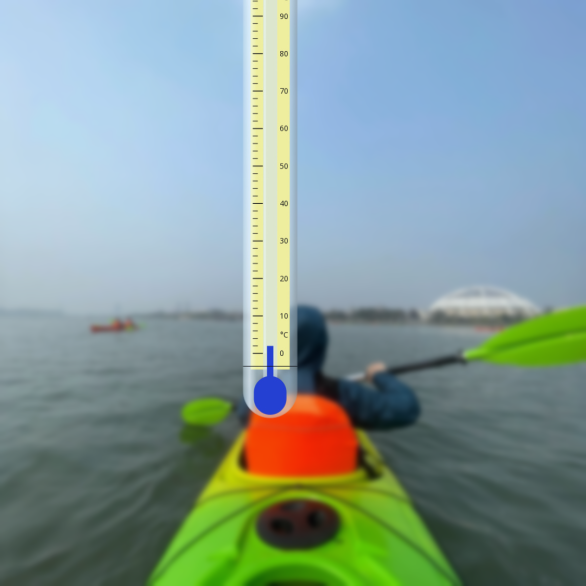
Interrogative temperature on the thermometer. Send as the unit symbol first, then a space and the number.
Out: °C 2
